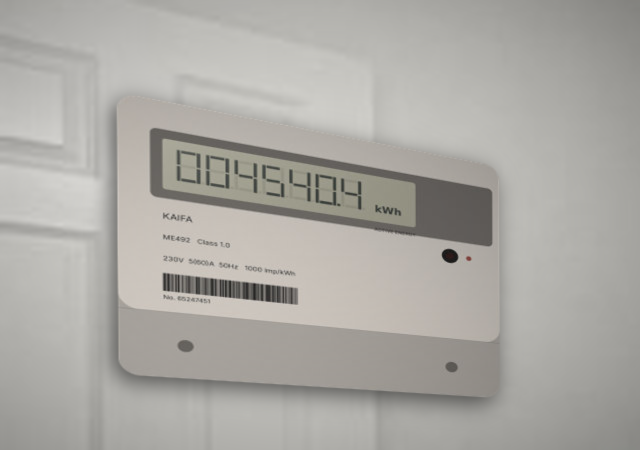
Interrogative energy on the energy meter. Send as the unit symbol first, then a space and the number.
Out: kWh 4540.4
